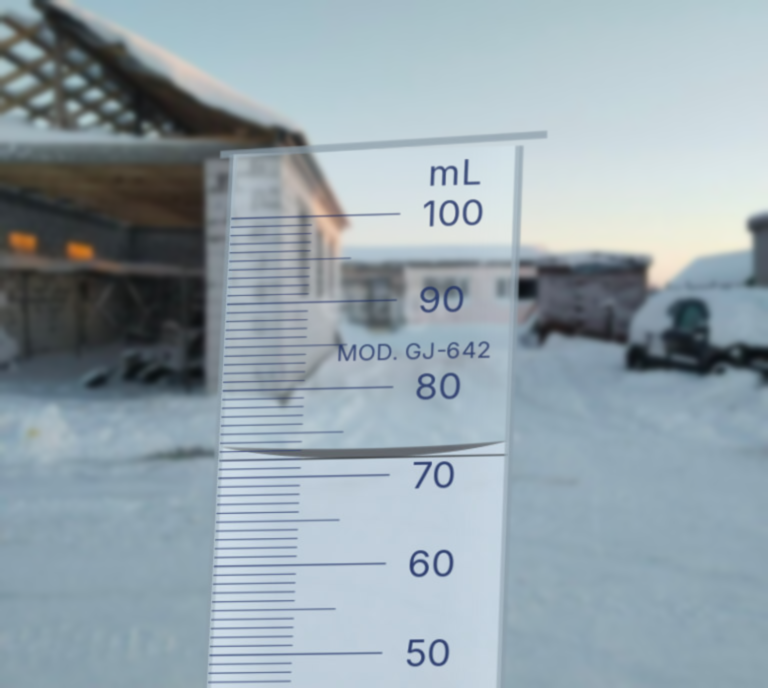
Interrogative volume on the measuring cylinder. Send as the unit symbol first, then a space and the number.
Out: mL 72
